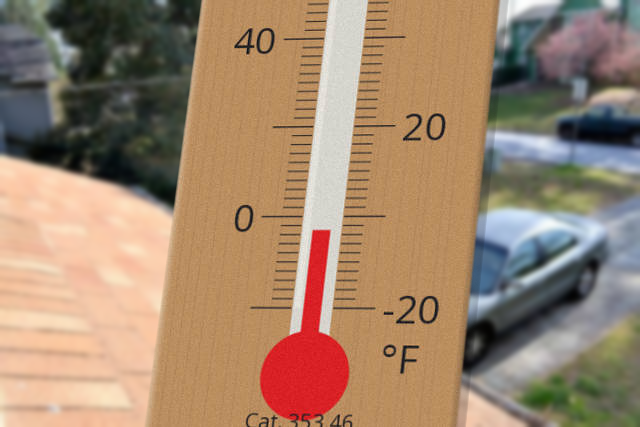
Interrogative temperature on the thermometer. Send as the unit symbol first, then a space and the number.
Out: °F -3
